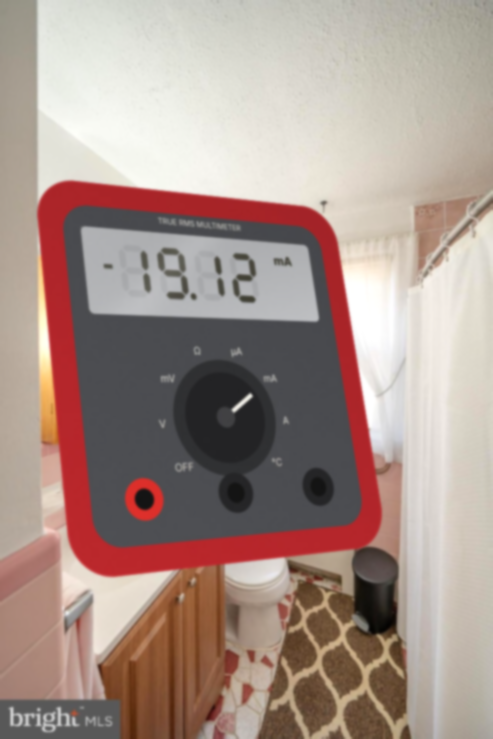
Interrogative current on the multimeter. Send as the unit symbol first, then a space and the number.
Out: mA -19.12
